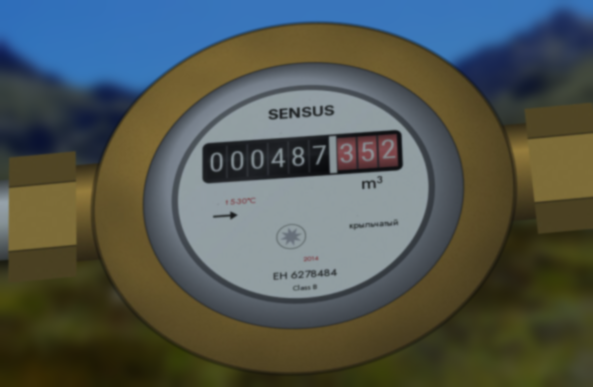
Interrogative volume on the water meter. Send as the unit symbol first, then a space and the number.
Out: m³ 487.352
